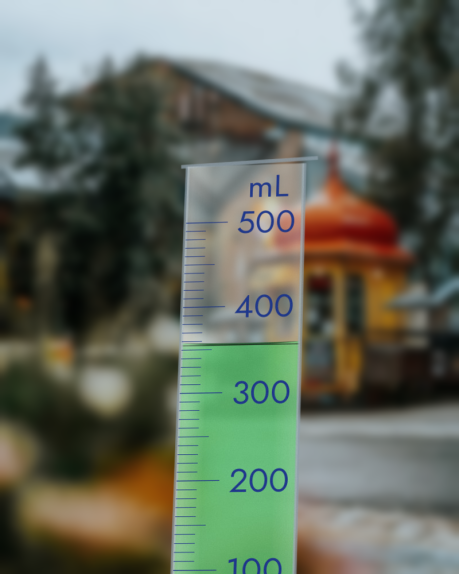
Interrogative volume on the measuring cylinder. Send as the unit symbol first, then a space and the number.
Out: mL 355
